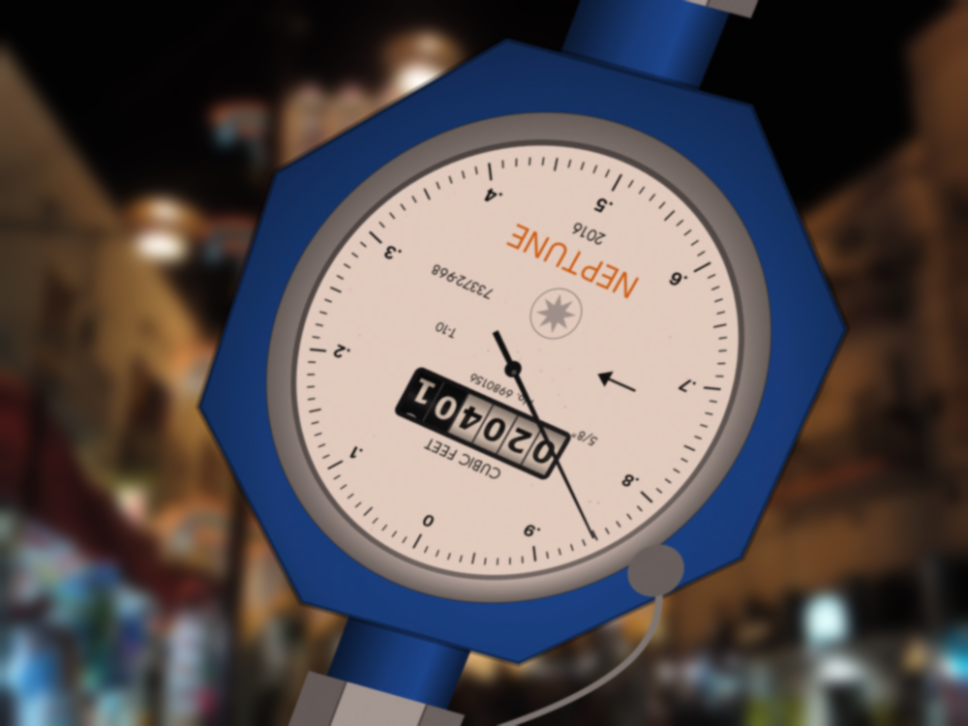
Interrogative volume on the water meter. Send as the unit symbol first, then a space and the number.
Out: ft³ 20400.85
